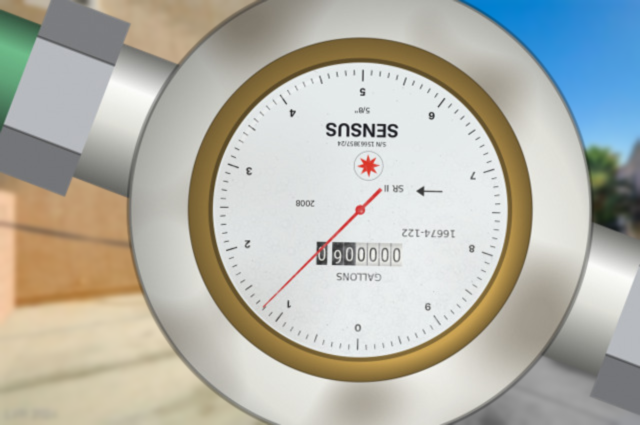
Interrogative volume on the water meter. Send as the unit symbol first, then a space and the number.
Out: gal 61.2
